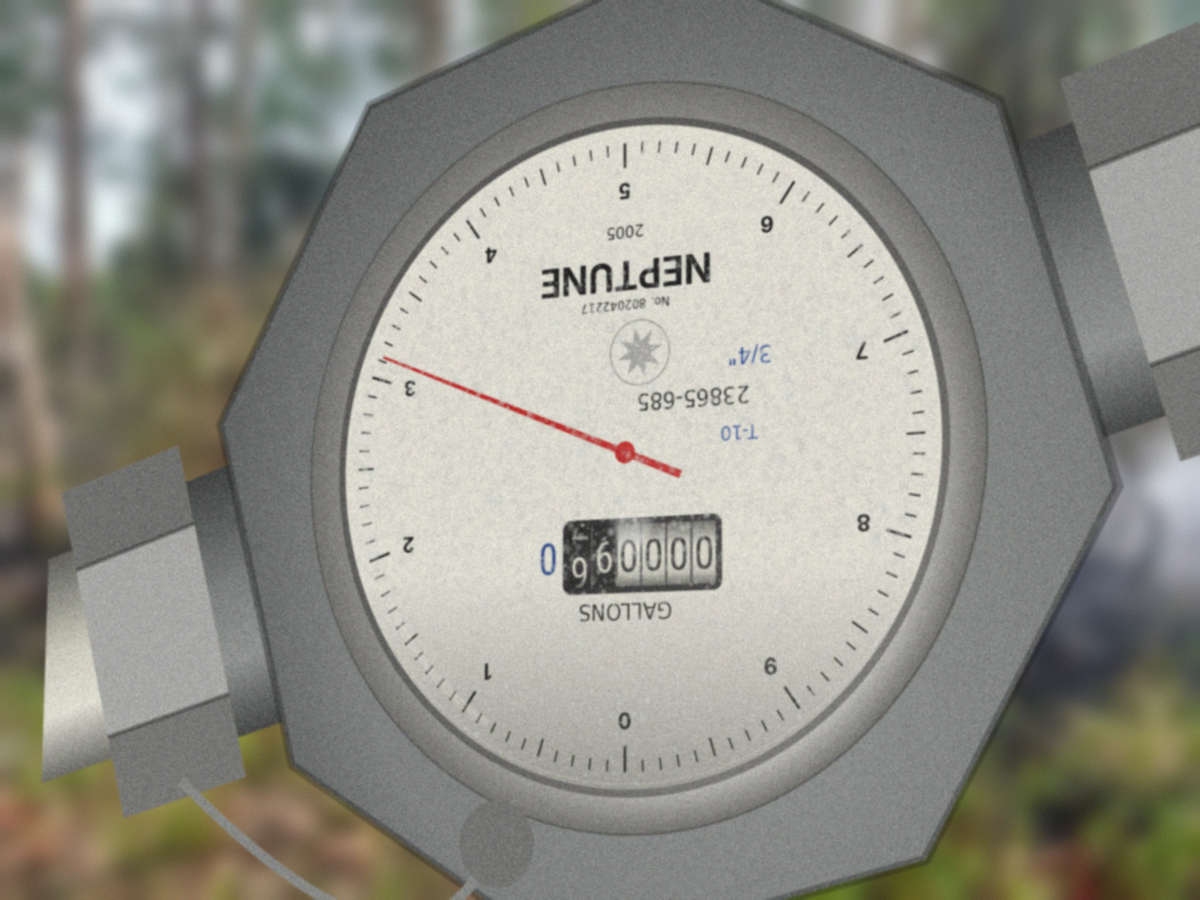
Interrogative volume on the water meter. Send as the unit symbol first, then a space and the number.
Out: gal 963.1
